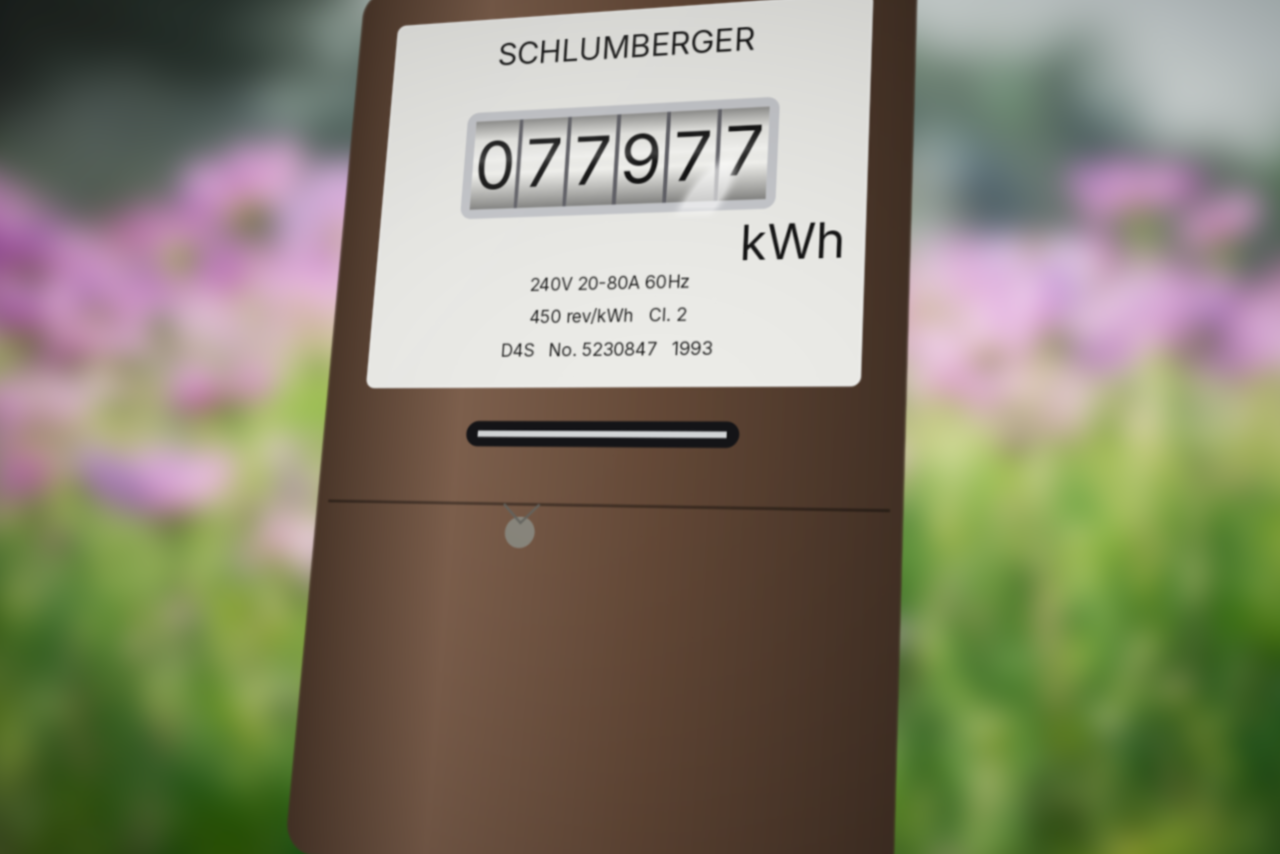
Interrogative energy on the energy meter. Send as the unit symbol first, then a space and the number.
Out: kWh 77977
